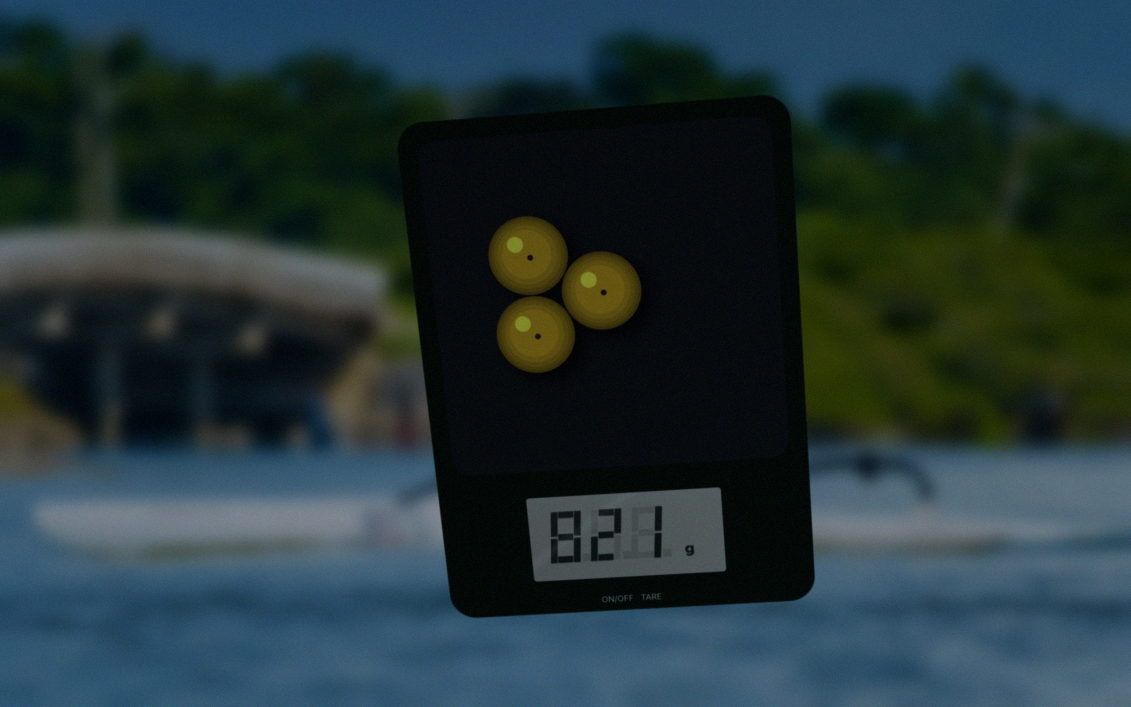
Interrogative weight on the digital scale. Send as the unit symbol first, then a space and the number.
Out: g 821
